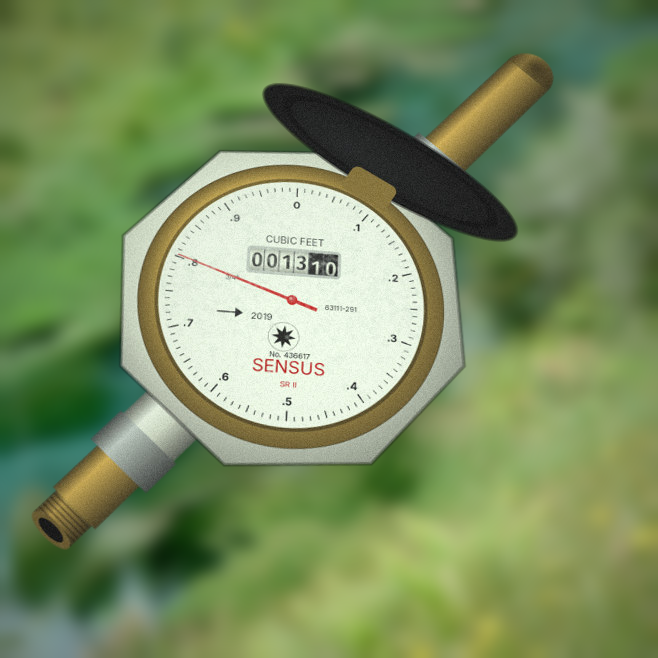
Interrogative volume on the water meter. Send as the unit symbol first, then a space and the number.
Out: ft³ 1309.80
